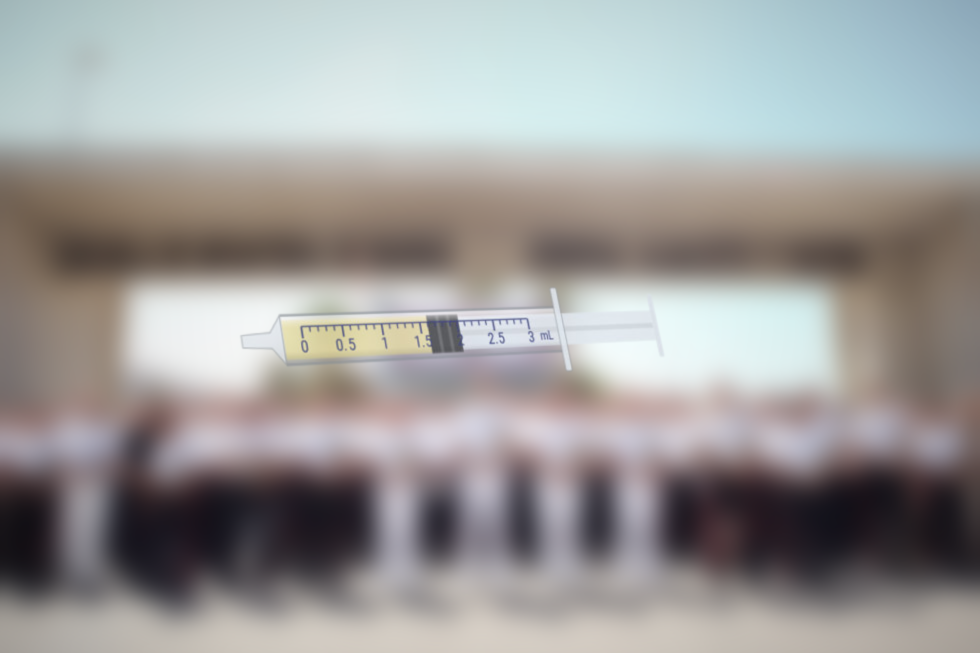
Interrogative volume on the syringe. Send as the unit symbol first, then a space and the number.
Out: mL 1.6
